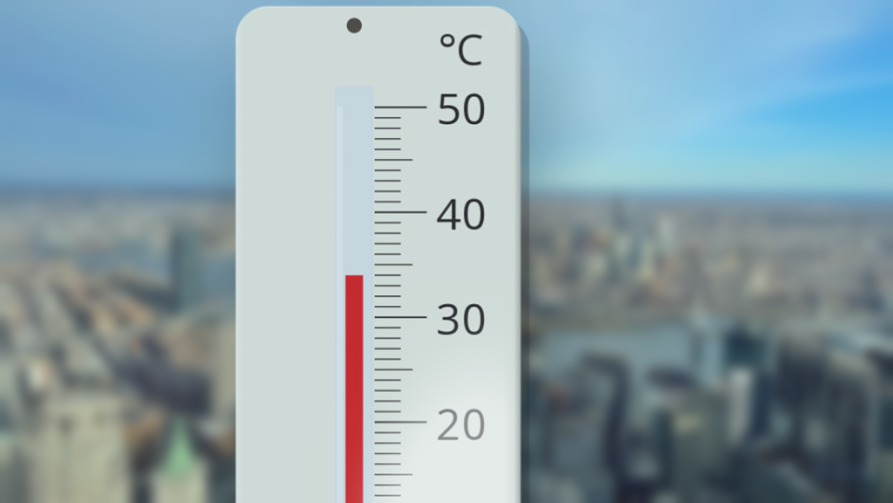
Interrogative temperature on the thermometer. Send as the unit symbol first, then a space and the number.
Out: °C 34
